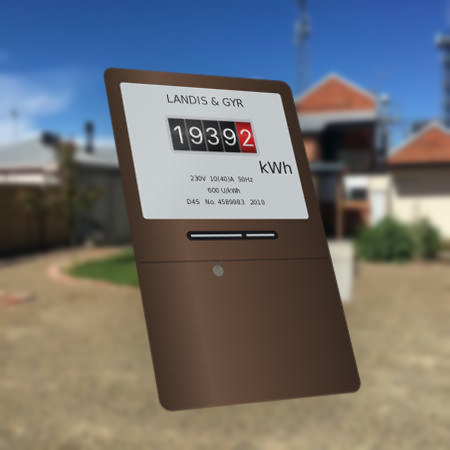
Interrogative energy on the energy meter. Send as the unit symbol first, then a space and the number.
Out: kWh 1939.2
